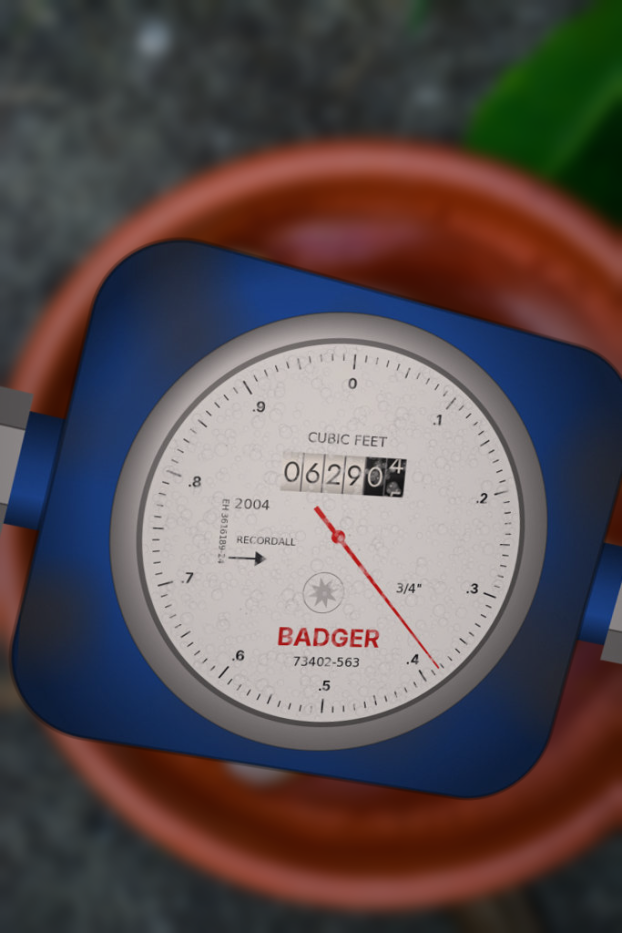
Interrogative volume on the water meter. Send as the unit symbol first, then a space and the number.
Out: ft³ 62904.38
